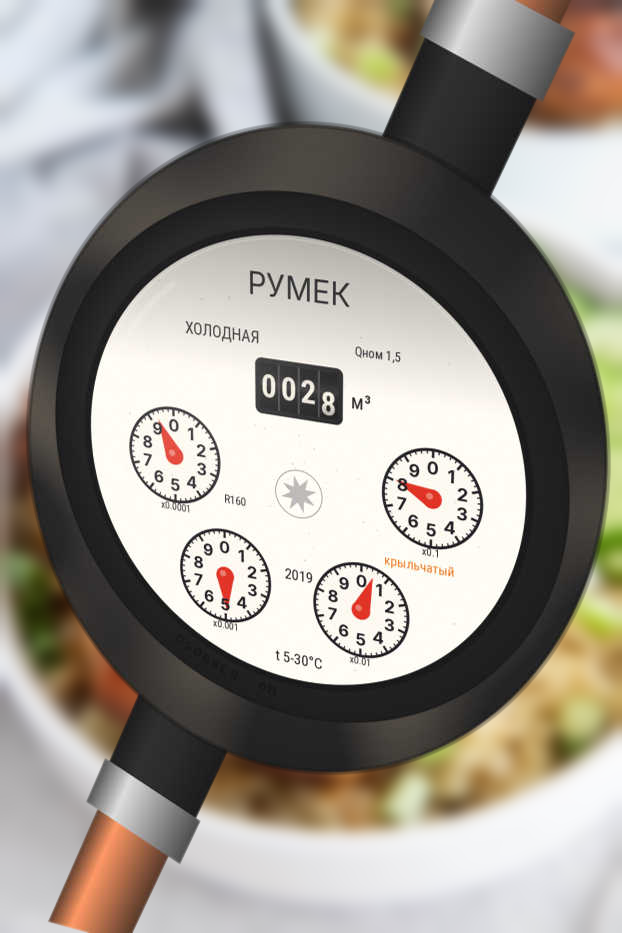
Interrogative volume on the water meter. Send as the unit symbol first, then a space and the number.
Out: m³ 27.8049
